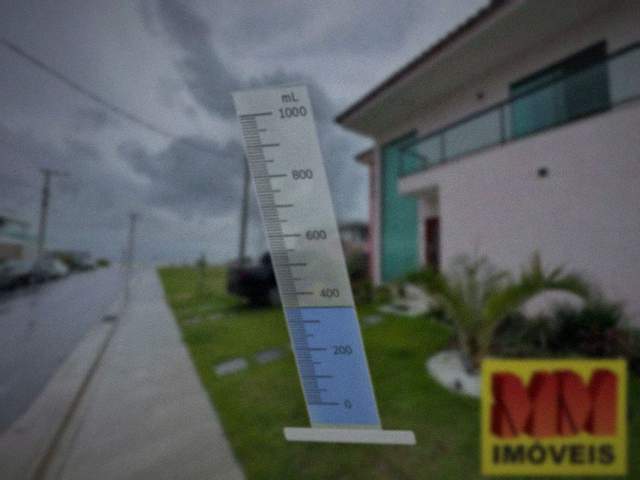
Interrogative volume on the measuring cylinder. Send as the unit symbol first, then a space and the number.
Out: mL 350
